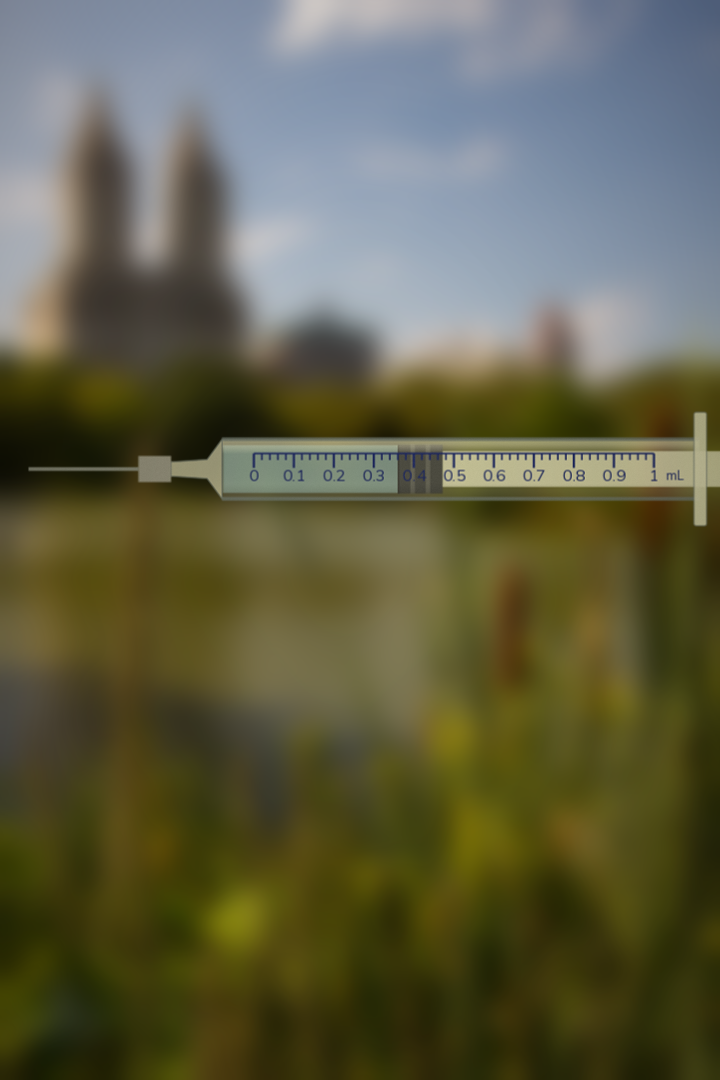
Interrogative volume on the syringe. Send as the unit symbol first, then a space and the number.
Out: mL 0.36
